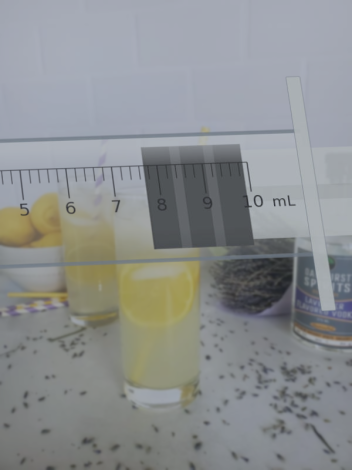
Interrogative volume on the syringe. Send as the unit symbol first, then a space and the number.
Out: mL 7.7
